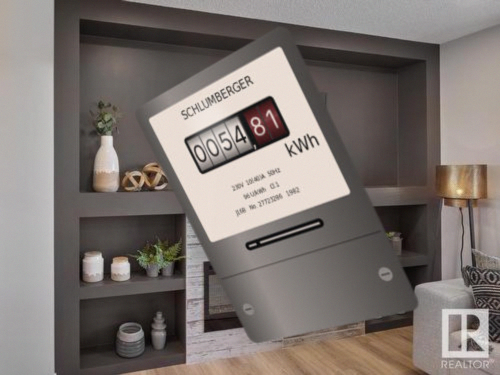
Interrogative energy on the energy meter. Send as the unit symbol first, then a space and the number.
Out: kWh 54.81
